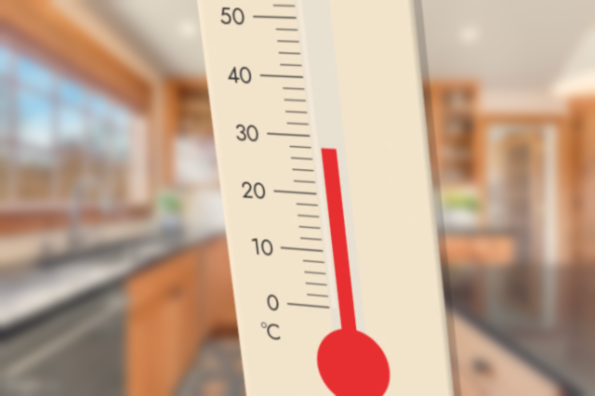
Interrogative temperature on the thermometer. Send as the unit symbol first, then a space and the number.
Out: °C 28
